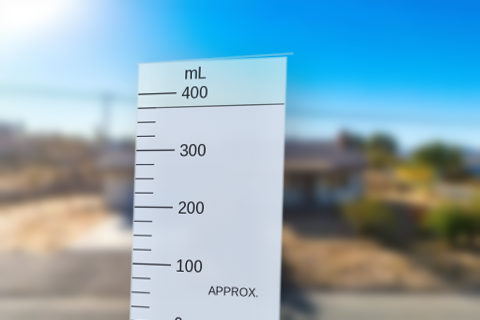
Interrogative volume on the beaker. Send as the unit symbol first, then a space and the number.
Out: mL 375
